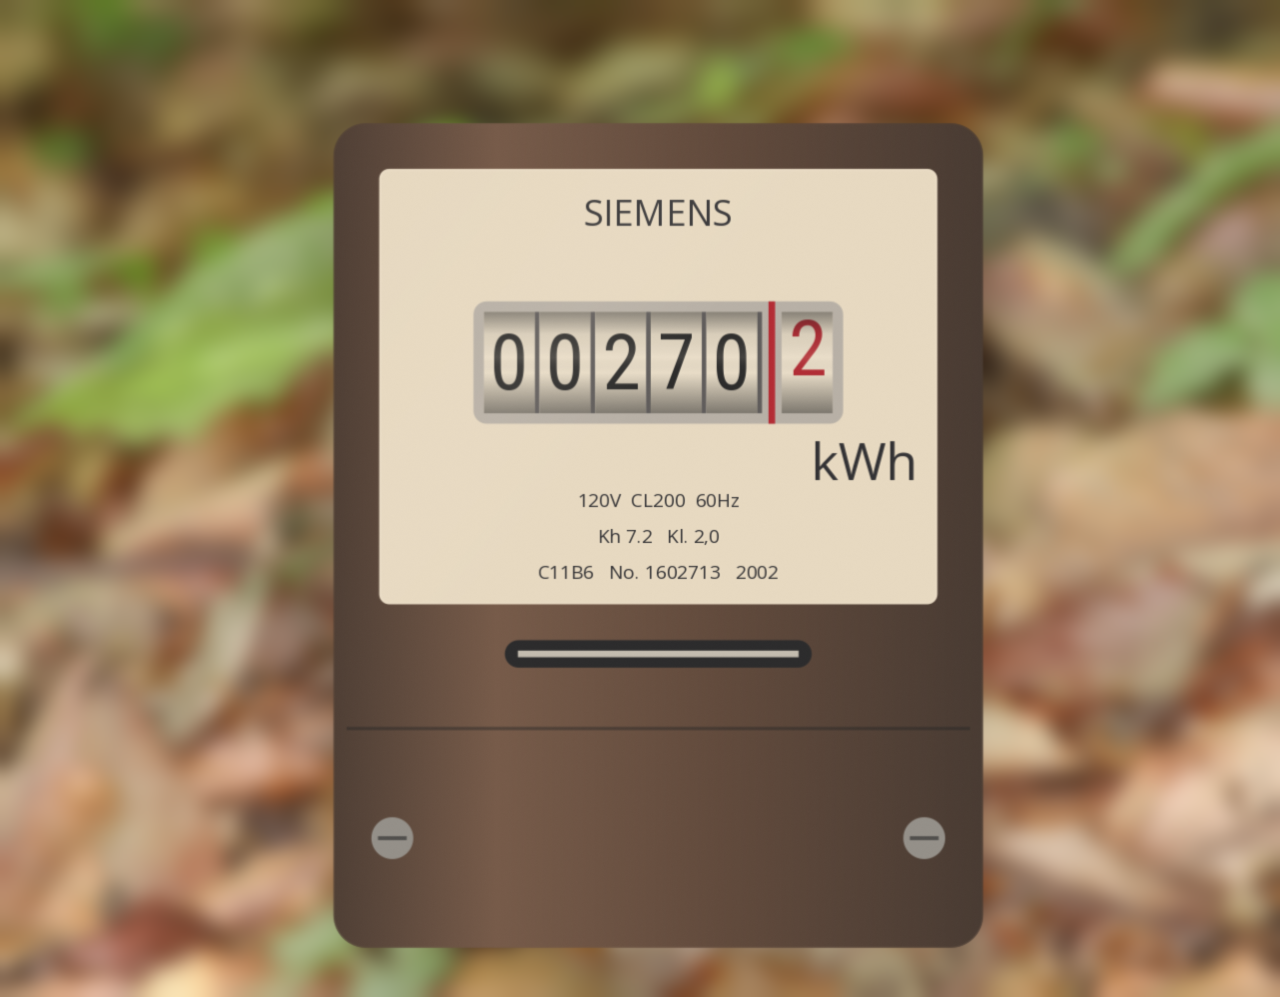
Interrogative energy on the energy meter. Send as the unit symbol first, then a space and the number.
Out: kWh 270.2
